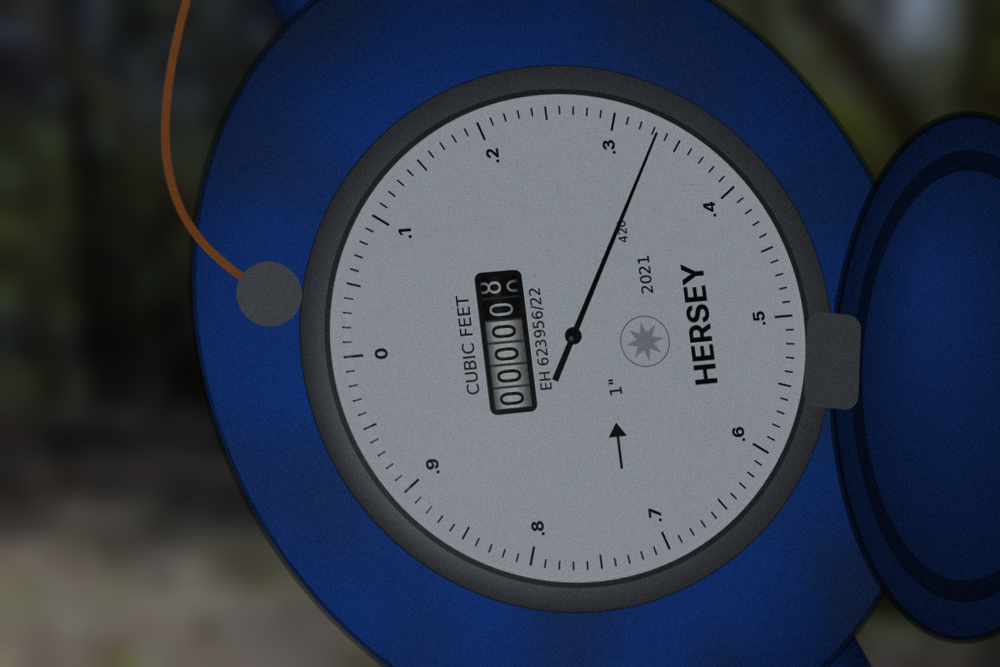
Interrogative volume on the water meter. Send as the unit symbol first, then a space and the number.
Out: ft³ 8.33
